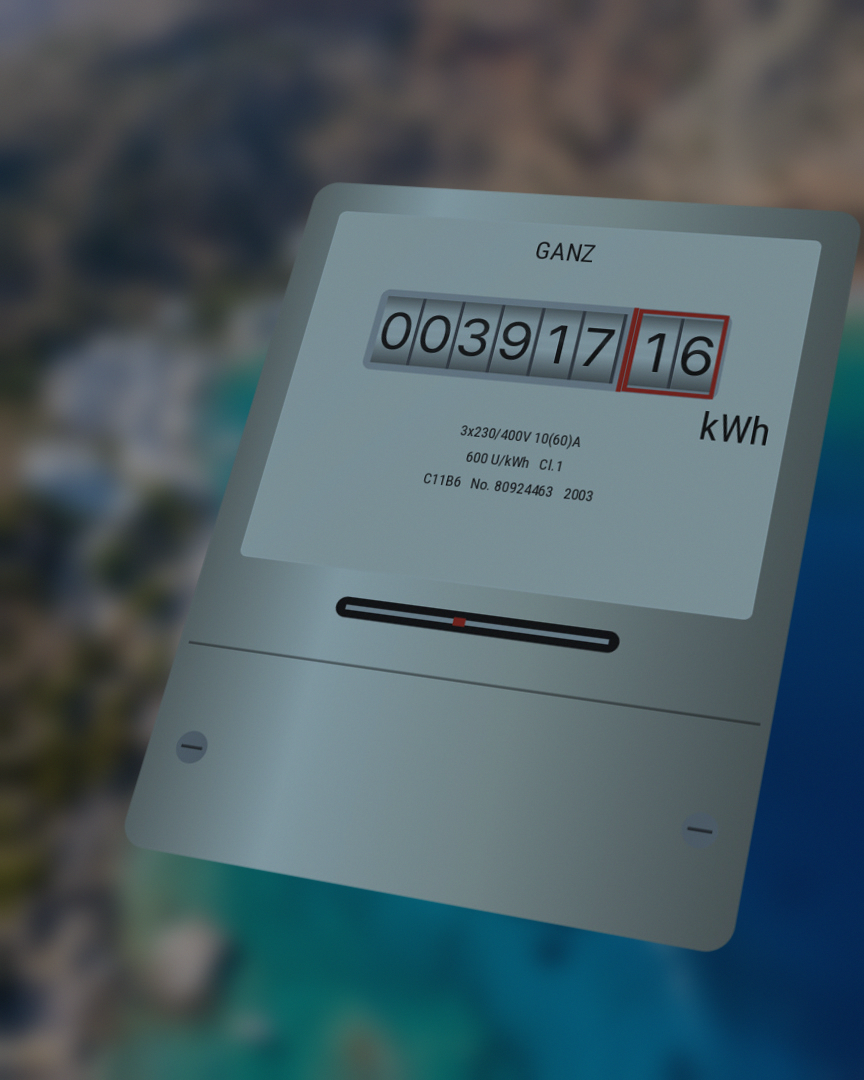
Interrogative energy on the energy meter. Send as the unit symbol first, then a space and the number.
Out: kWh 3917.16
